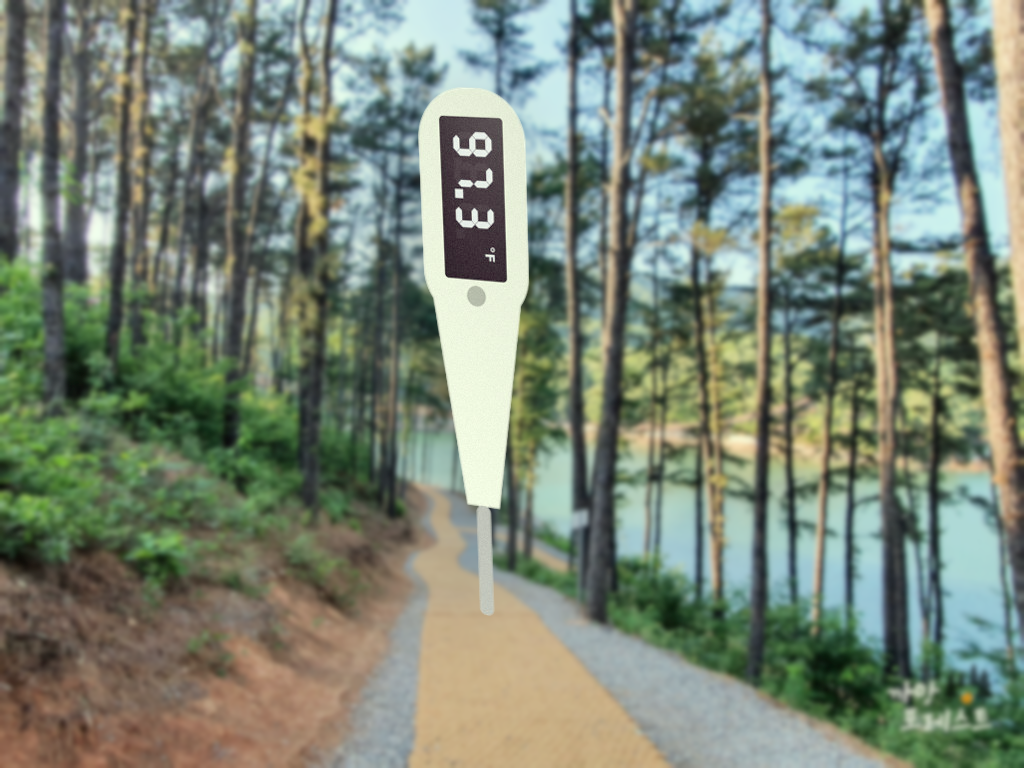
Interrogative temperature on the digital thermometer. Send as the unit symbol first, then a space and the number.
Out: °F 97.3
